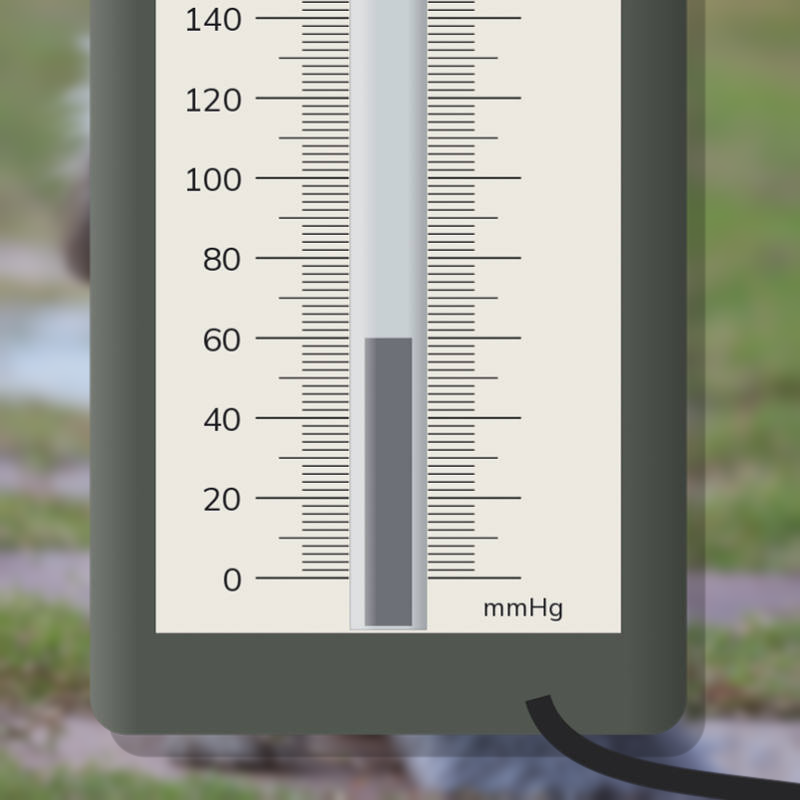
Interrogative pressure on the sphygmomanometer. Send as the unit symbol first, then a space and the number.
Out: mmHg 60
